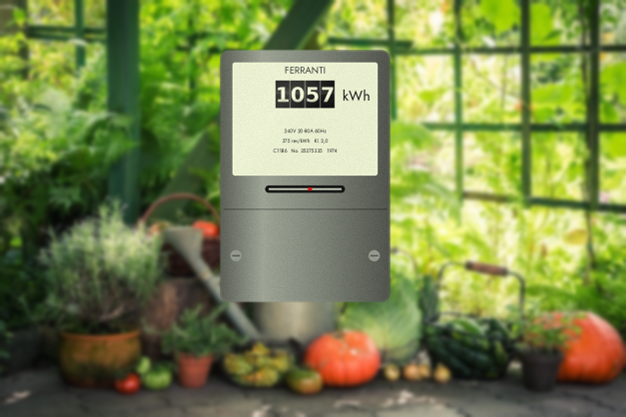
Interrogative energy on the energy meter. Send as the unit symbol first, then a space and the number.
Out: kWh 1057
